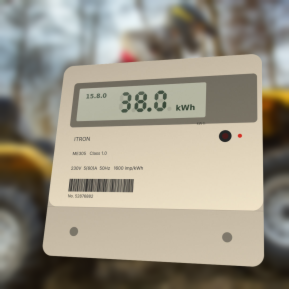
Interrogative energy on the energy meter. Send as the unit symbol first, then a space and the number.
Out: kWh 38.0
